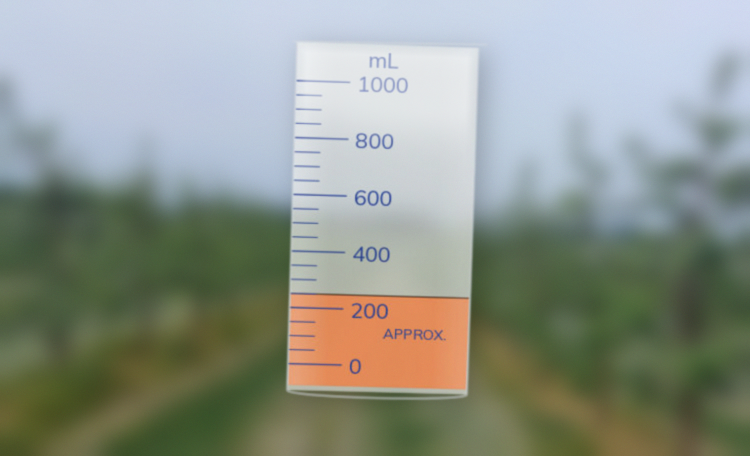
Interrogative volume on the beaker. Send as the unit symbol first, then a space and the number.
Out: mL 250
